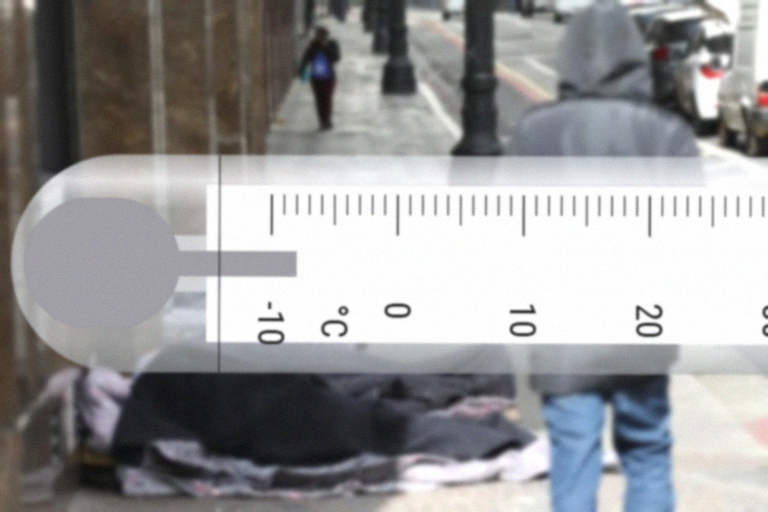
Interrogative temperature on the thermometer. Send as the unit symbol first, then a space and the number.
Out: °C -8
